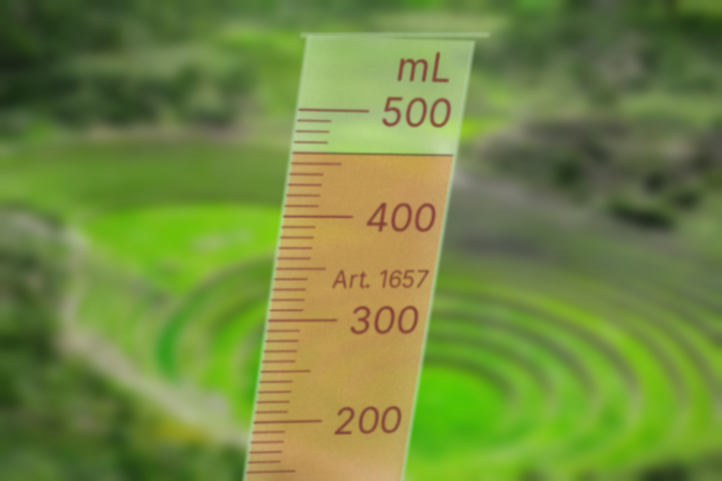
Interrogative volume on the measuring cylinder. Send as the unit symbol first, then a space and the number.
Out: mL 460
